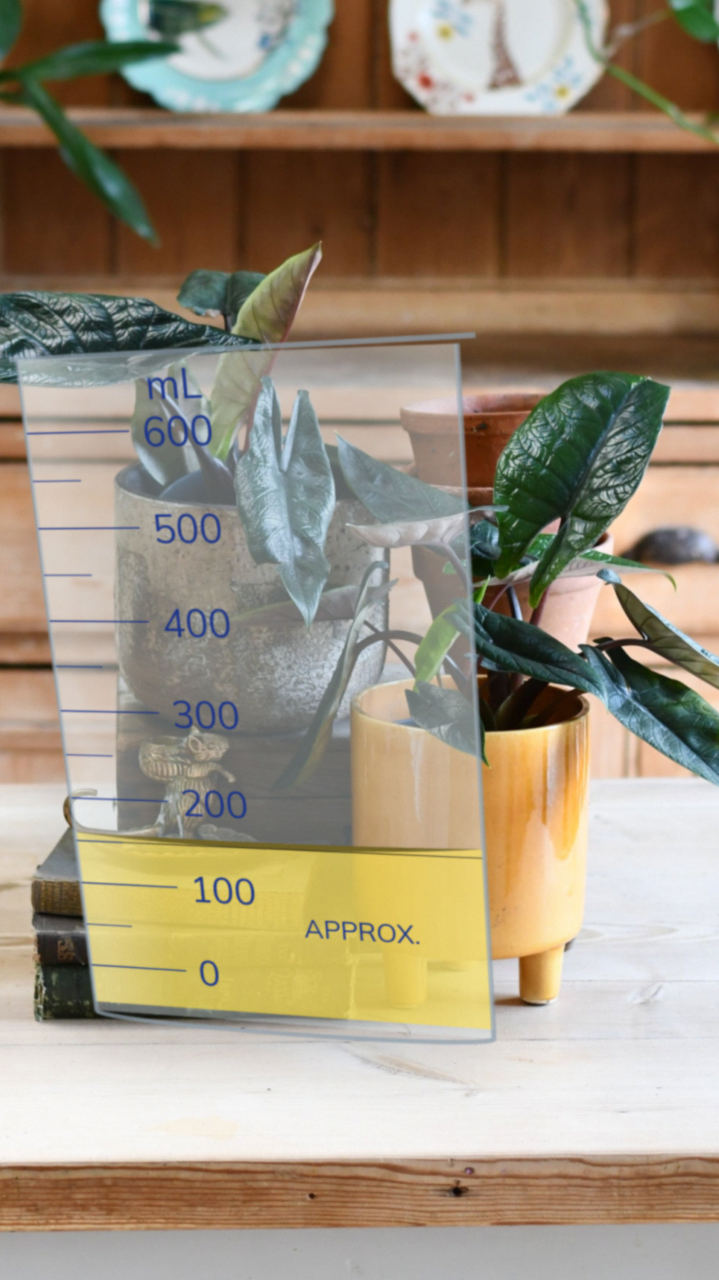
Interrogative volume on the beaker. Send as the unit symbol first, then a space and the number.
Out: mL 150
